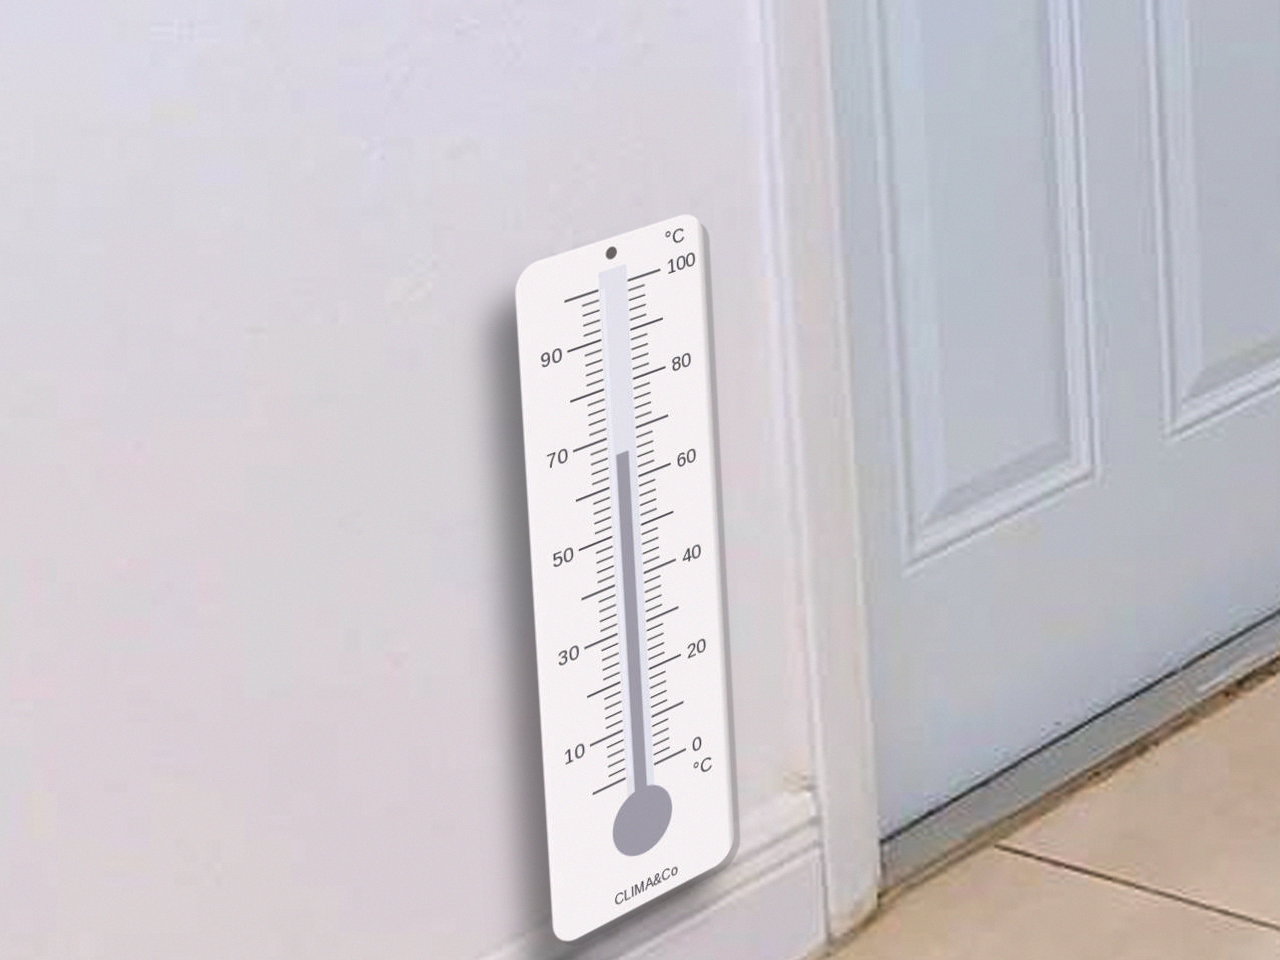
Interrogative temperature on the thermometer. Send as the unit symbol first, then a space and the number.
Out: °C 66
